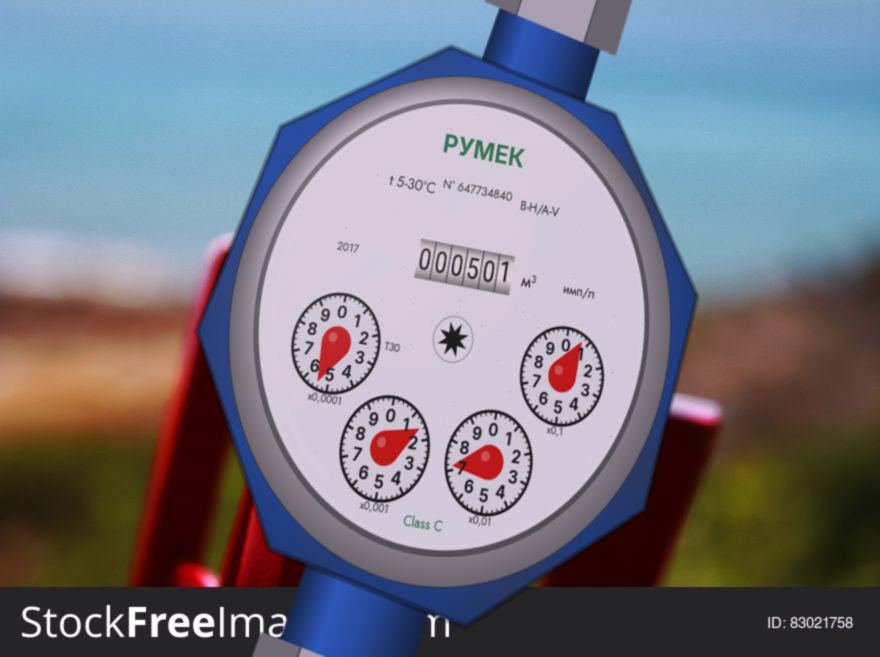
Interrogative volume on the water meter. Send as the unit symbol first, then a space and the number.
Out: m³ 501.0715
